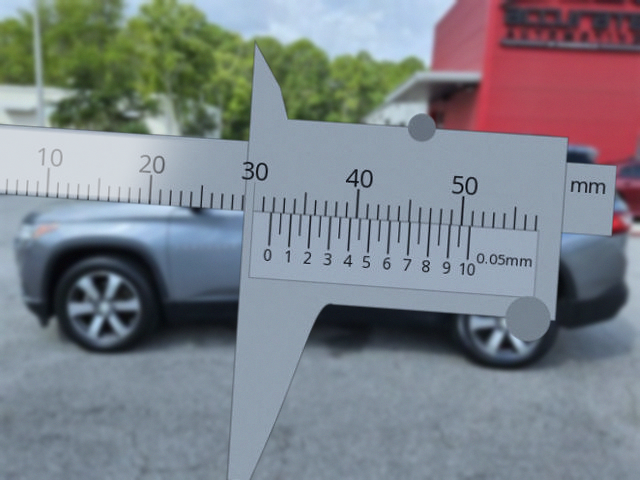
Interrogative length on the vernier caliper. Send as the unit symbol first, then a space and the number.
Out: mm 31.8
